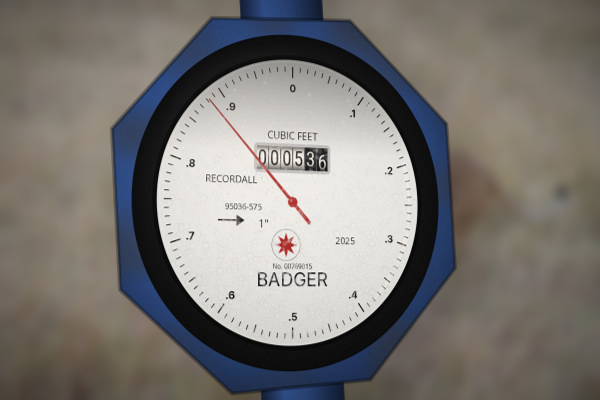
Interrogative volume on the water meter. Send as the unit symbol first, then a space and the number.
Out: ft³ 535.88
